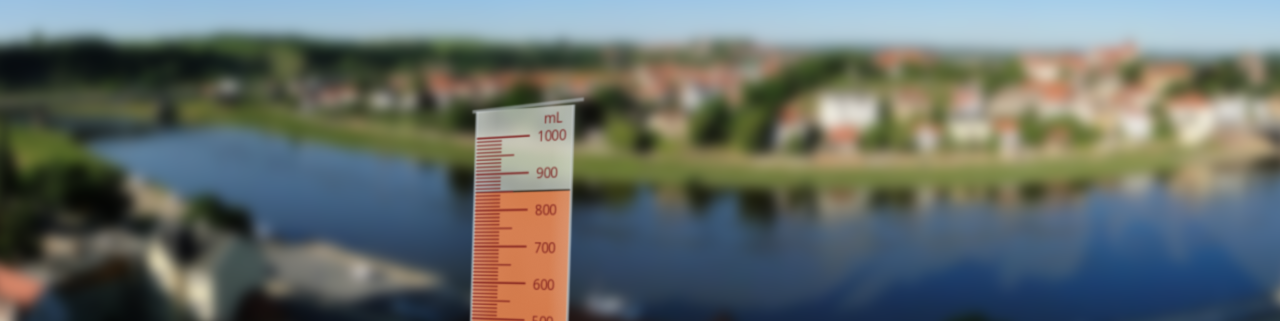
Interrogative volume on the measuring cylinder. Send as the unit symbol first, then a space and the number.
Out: mL 850
